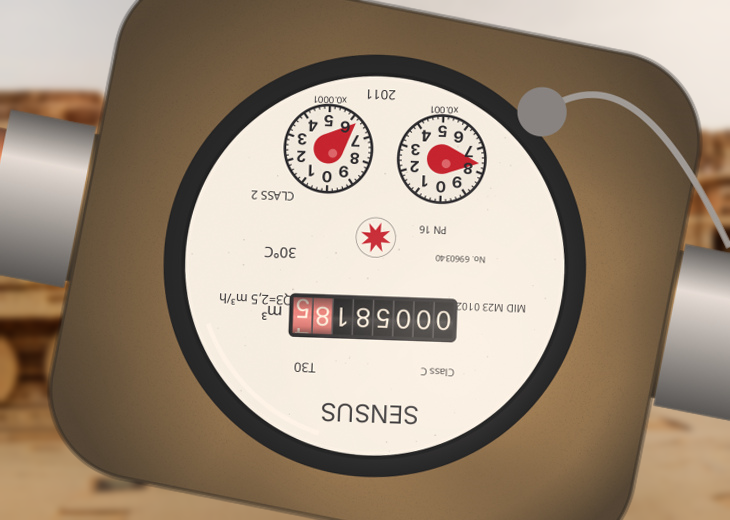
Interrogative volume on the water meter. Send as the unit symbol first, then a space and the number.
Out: m³ 581.8476
